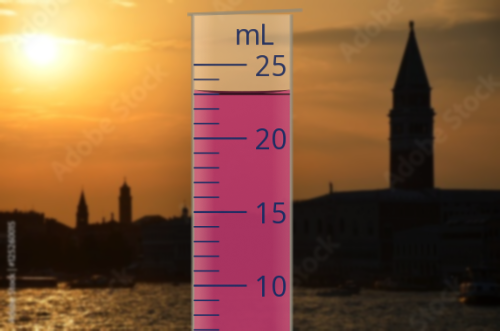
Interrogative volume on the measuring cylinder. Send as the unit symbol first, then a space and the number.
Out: mL 23
